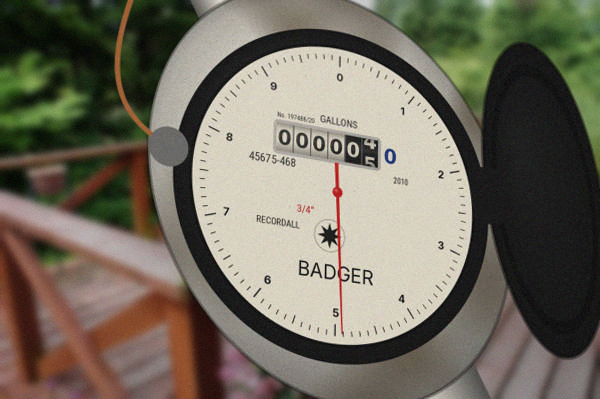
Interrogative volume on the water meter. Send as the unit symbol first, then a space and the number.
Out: gal 44.9
